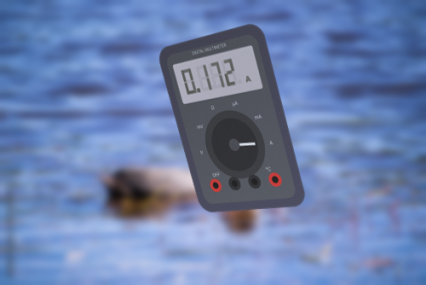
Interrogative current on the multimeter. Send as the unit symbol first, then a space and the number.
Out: A 0.172
